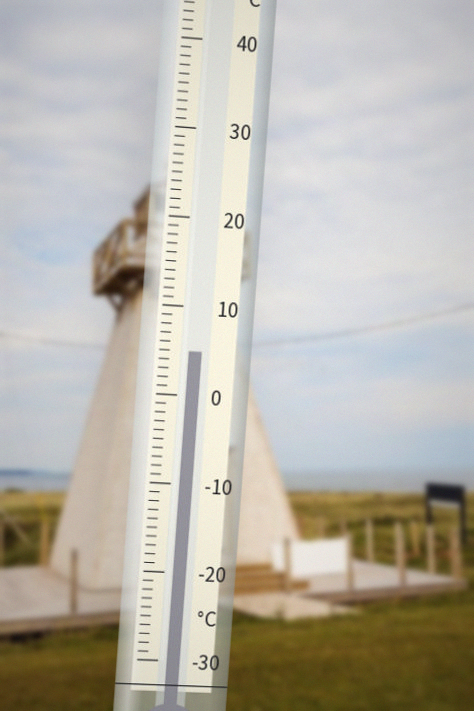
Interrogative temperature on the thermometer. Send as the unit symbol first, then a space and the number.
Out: °C 5
